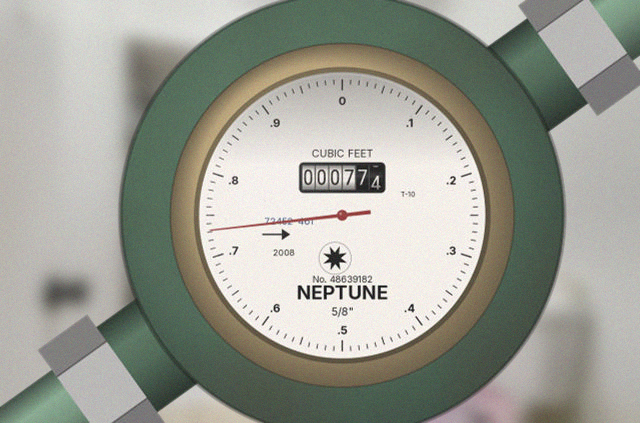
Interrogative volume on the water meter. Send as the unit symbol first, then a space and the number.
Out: ft³ 773.73
